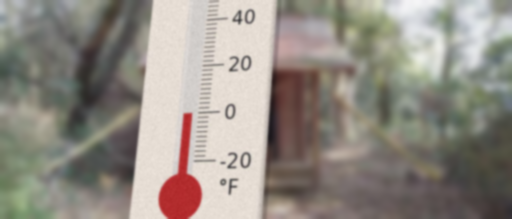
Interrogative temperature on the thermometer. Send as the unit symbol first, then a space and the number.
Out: °F 0
